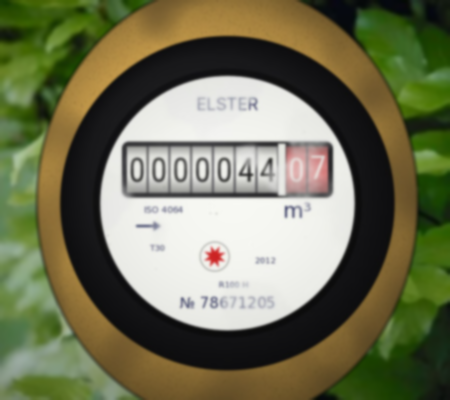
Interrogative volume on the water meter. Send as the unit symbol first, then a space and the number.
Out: m³ 44.07
